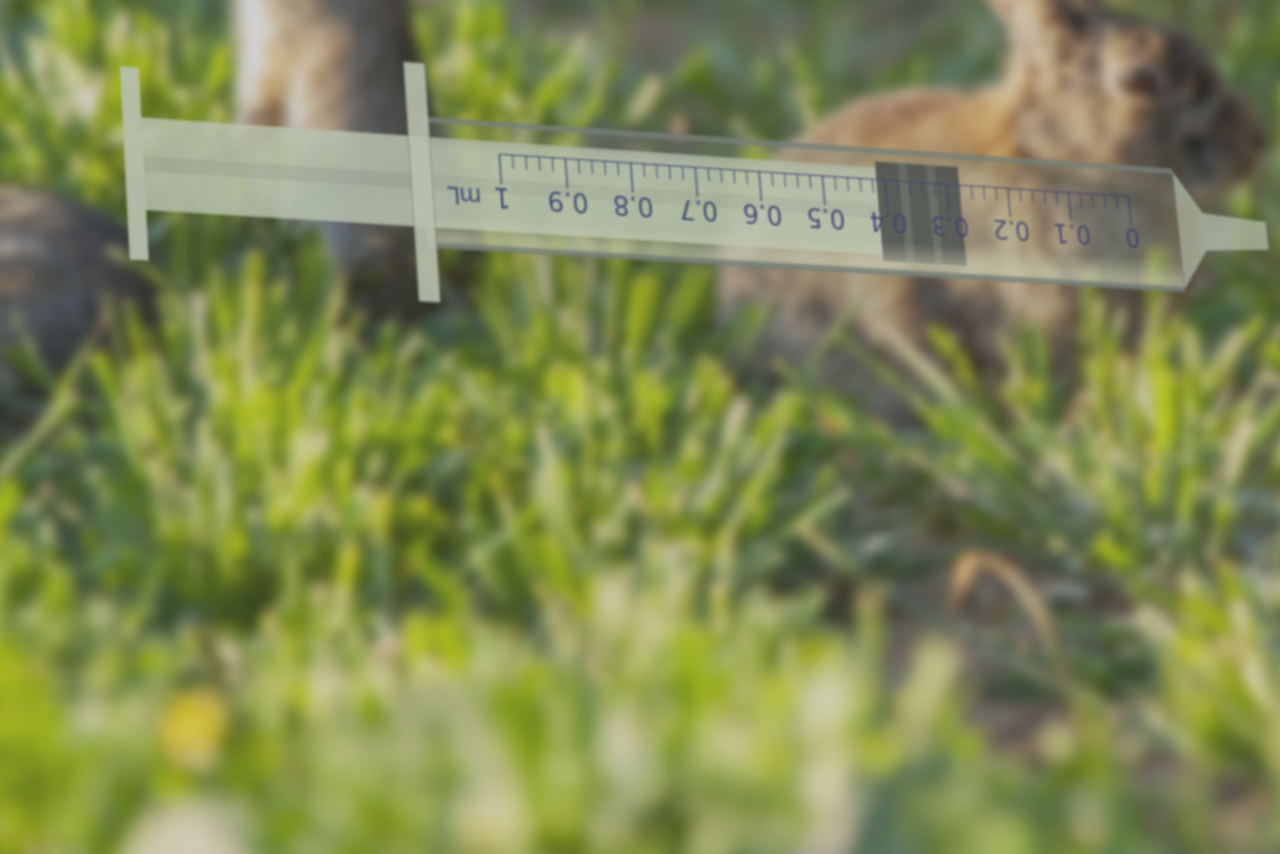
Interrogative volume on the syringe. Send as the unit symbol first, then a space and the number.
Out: mL 0.28
